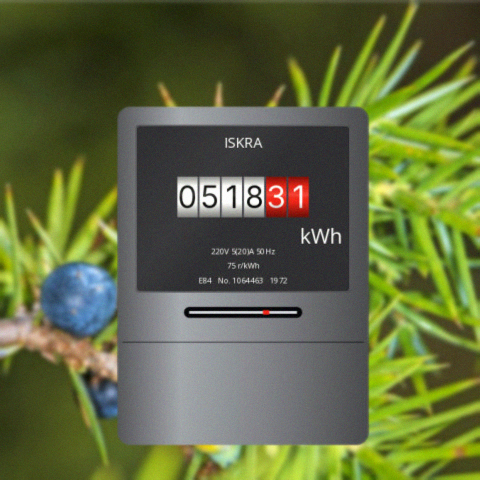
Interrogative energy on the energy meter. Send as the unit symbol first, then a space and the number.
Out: kWh 518.31
